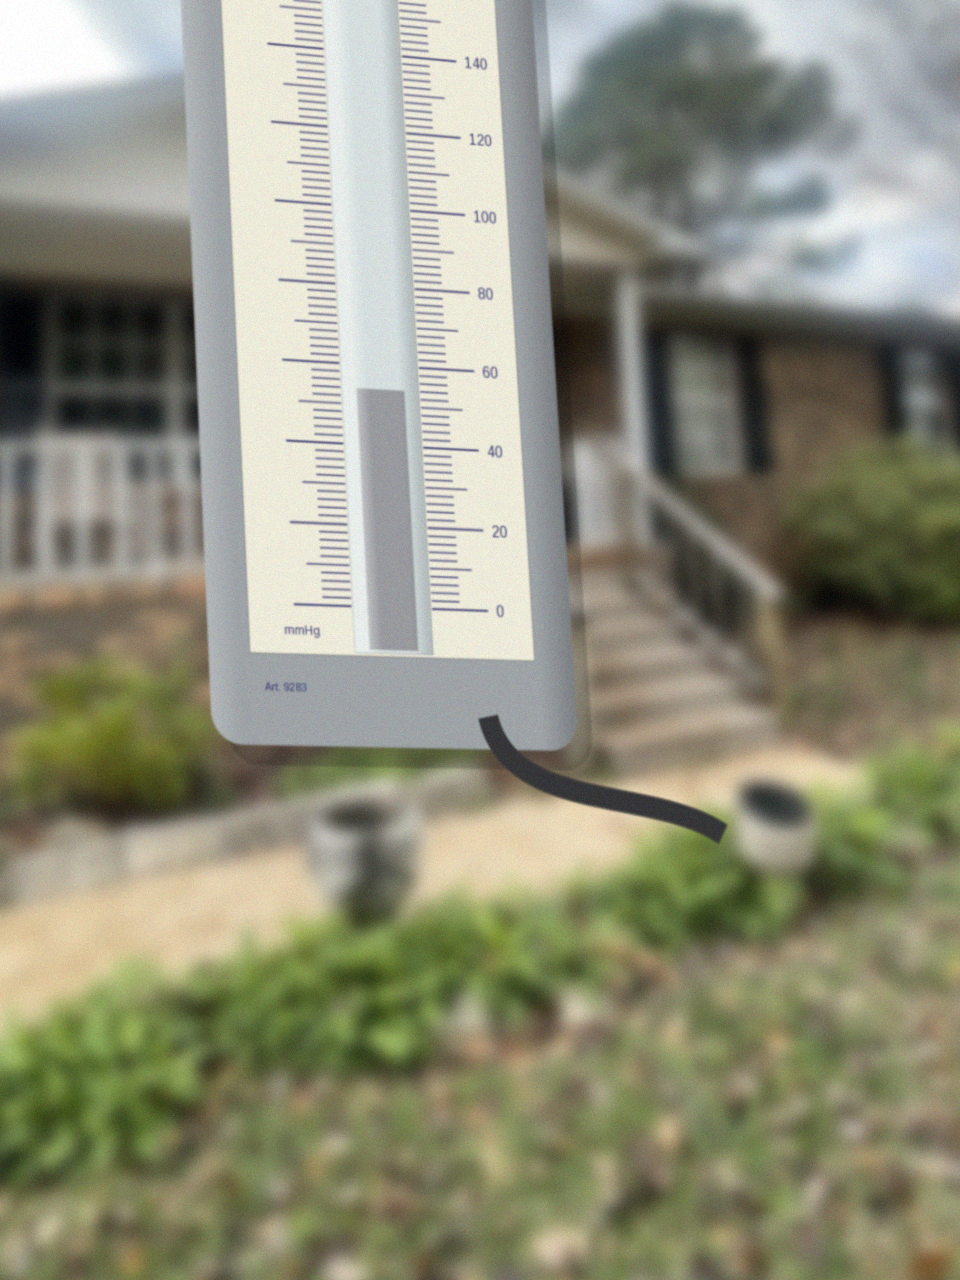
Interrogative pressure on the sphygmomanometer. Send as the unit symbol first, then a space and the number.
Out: mmHg 54
